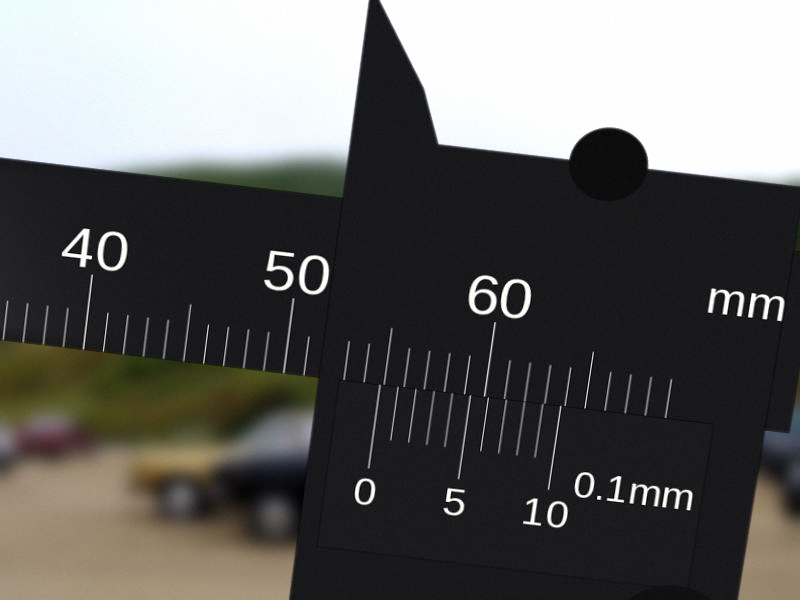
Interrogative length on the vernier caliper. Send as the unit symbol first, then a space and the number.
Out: mm 54.8
